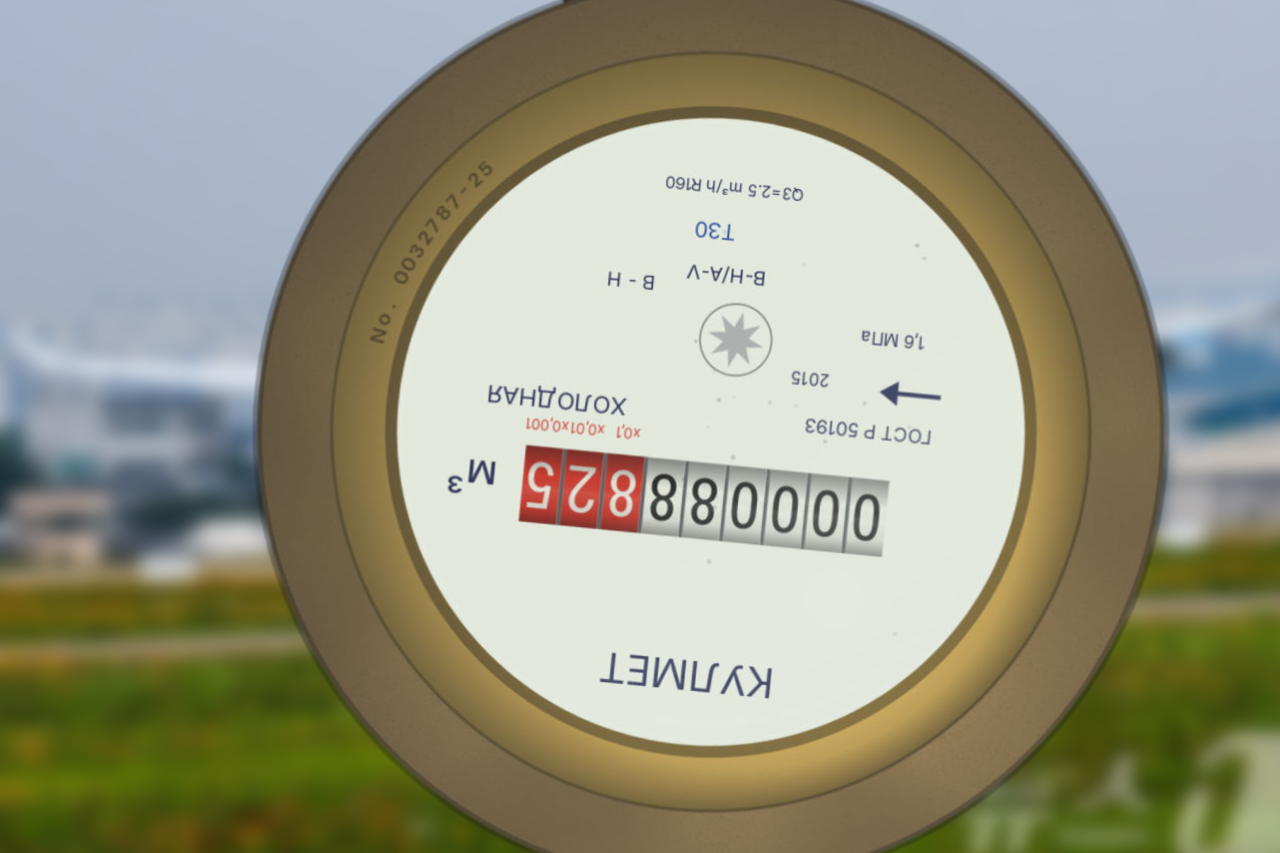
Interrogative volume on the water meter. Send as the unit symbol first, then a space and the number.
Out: m³ 88.825
